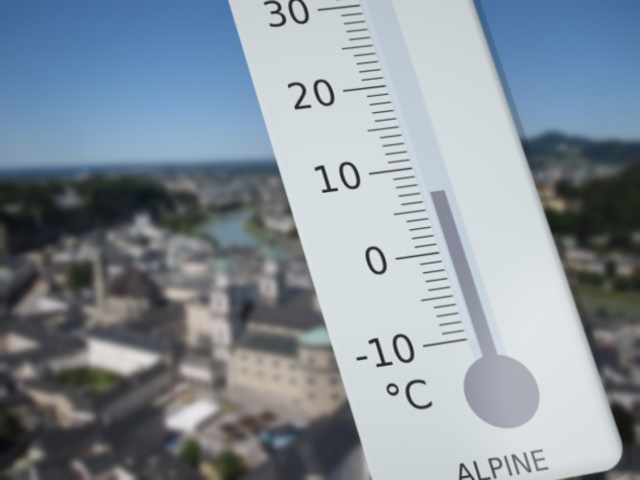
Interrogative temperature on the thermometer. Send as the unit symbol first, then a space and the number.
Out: °C 7
